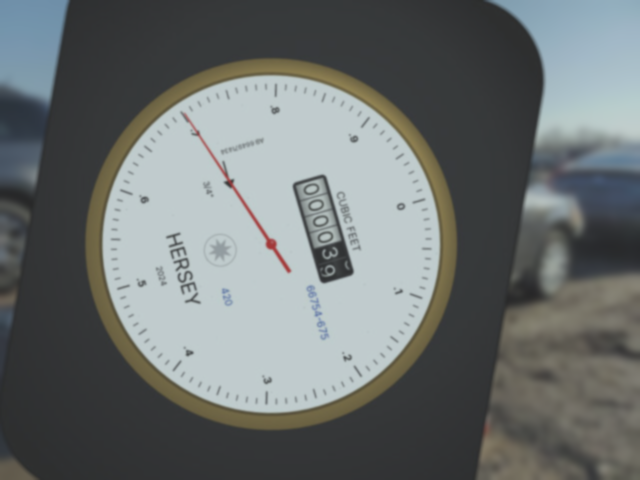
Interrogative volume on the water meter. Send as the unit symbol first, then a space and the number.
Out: ft³ 38.70
